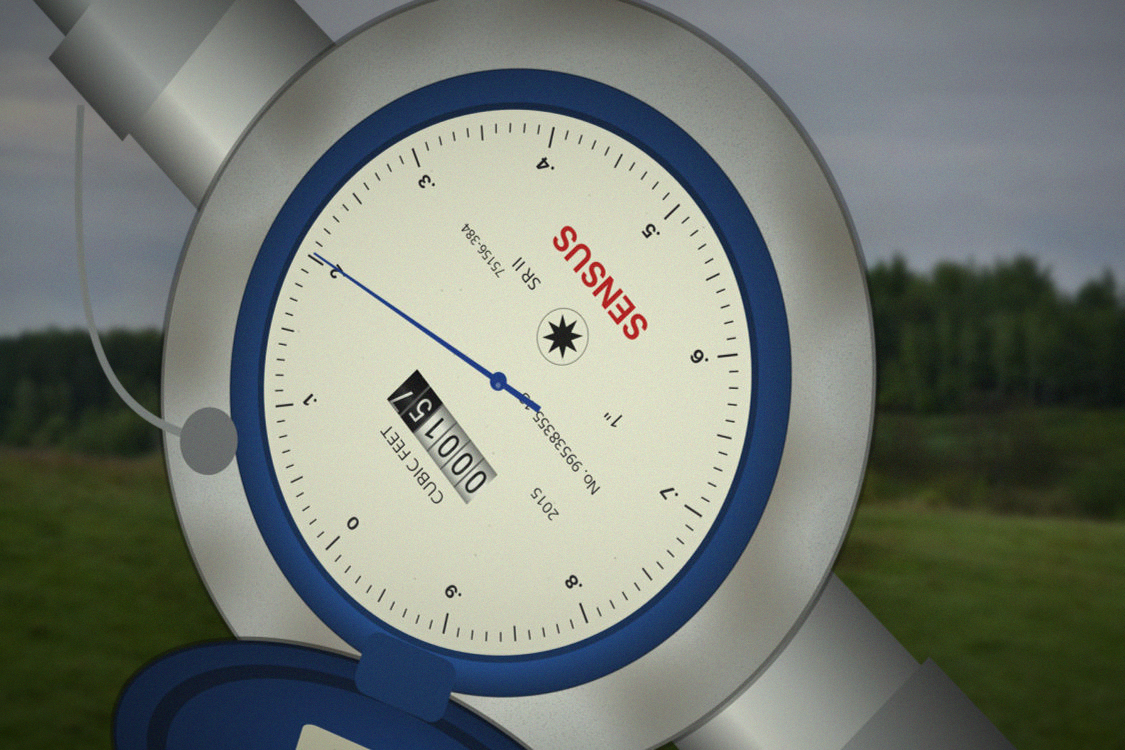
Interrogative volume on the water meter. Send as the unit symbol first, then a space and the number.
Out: ft³ 157.20
